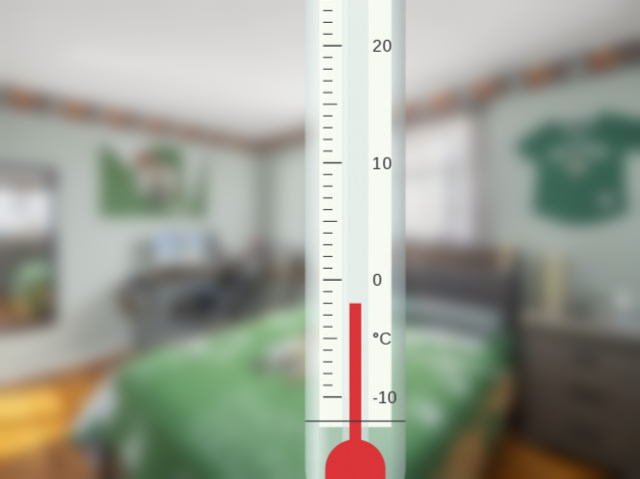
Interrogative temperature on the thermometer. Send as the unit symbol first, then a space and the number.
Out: °C -2
